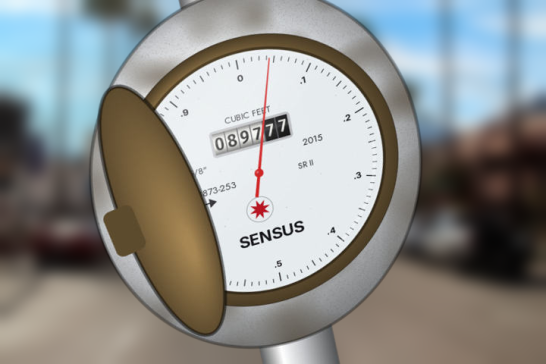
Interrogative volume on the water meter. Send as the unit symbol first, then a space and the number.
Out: ft³ 89777.04
